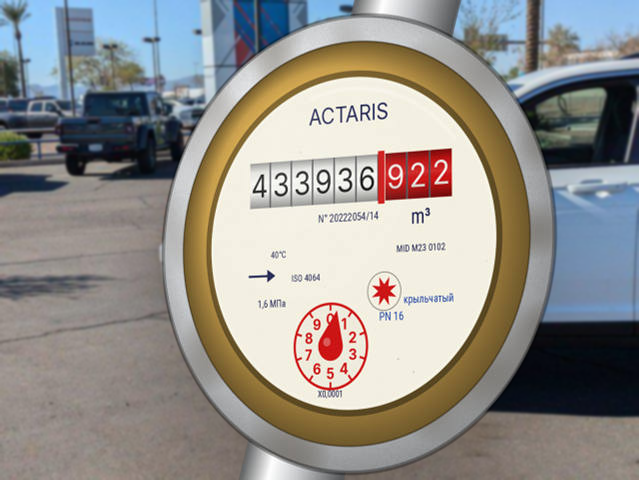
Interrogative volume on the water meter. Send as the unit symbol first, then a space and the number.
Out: m³ 433936.9220
